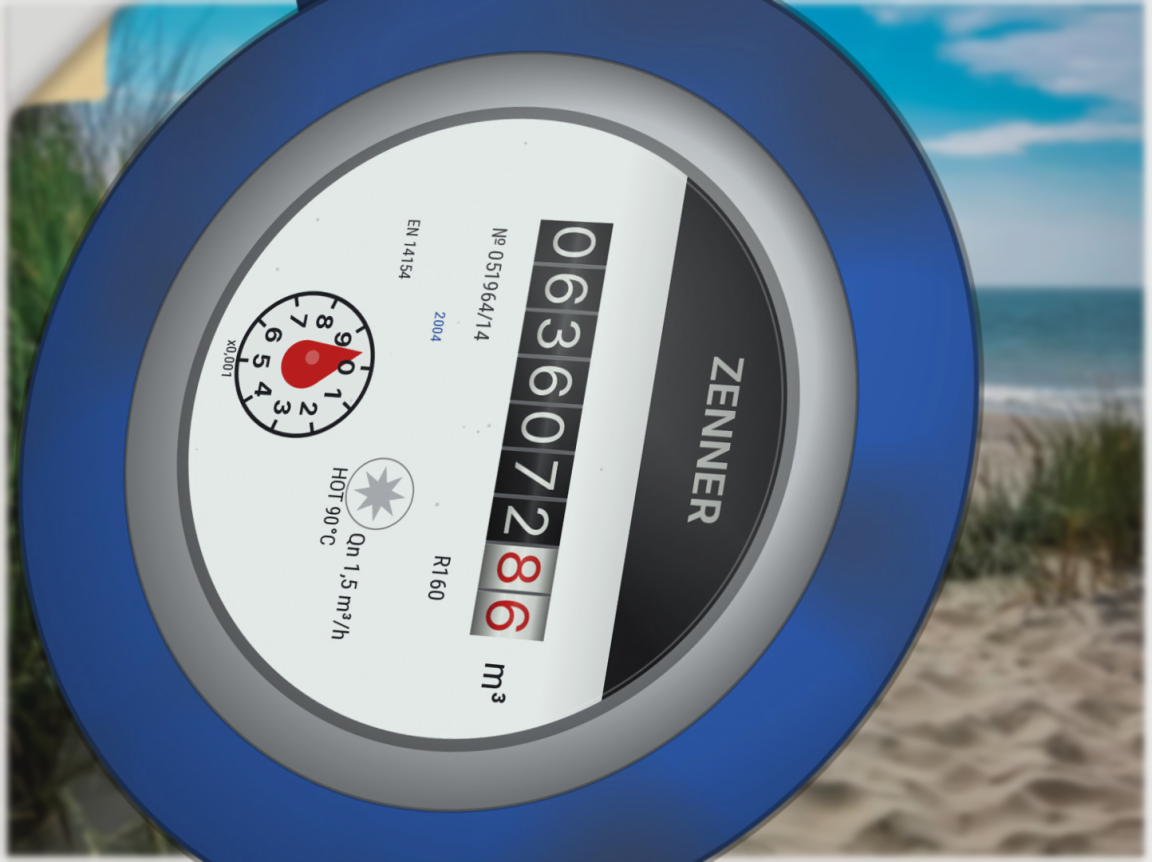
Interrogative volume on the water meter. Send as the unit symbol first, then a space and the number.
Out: m³ 636072.859
